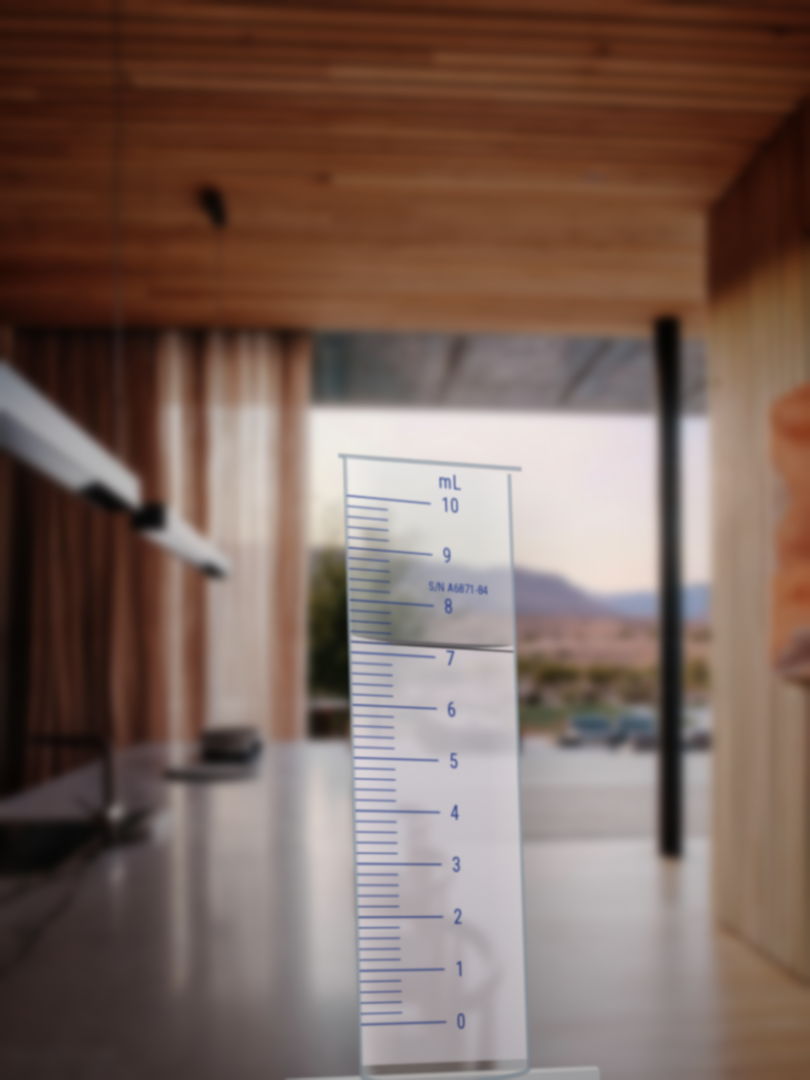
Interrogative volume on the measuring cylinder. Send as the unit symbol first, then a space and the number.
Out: mL 7.2
